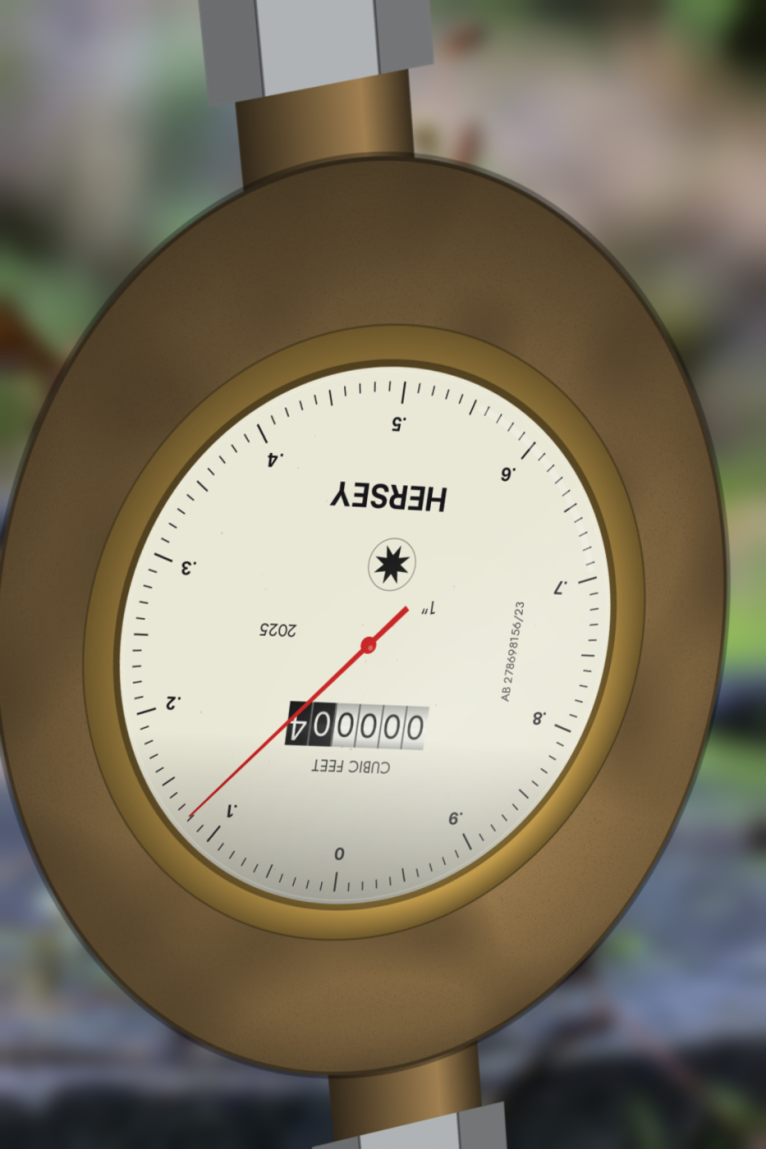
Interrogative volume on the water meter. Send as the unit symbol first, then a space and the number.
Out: ft³ 4.12
